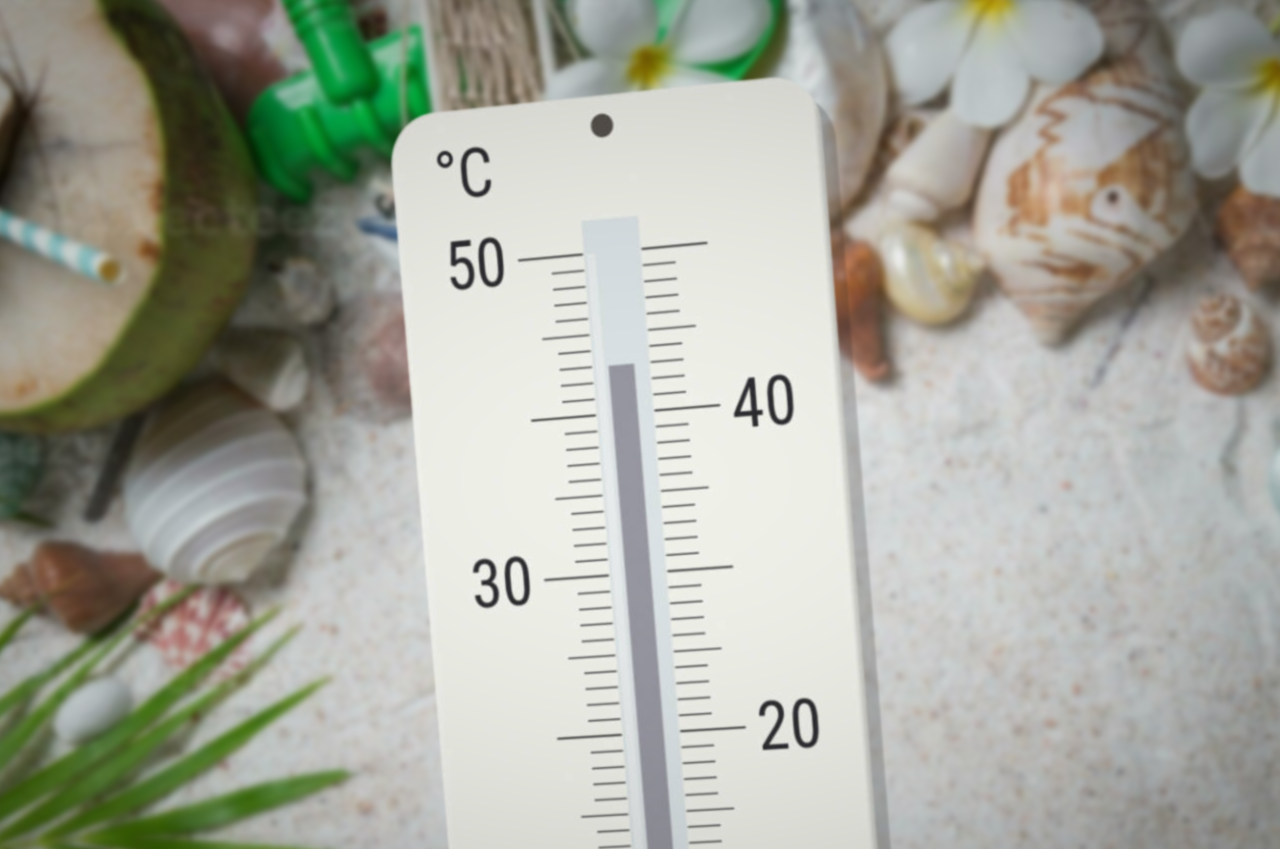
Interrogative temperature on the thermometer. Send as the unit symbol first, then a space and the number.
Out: °C 43
